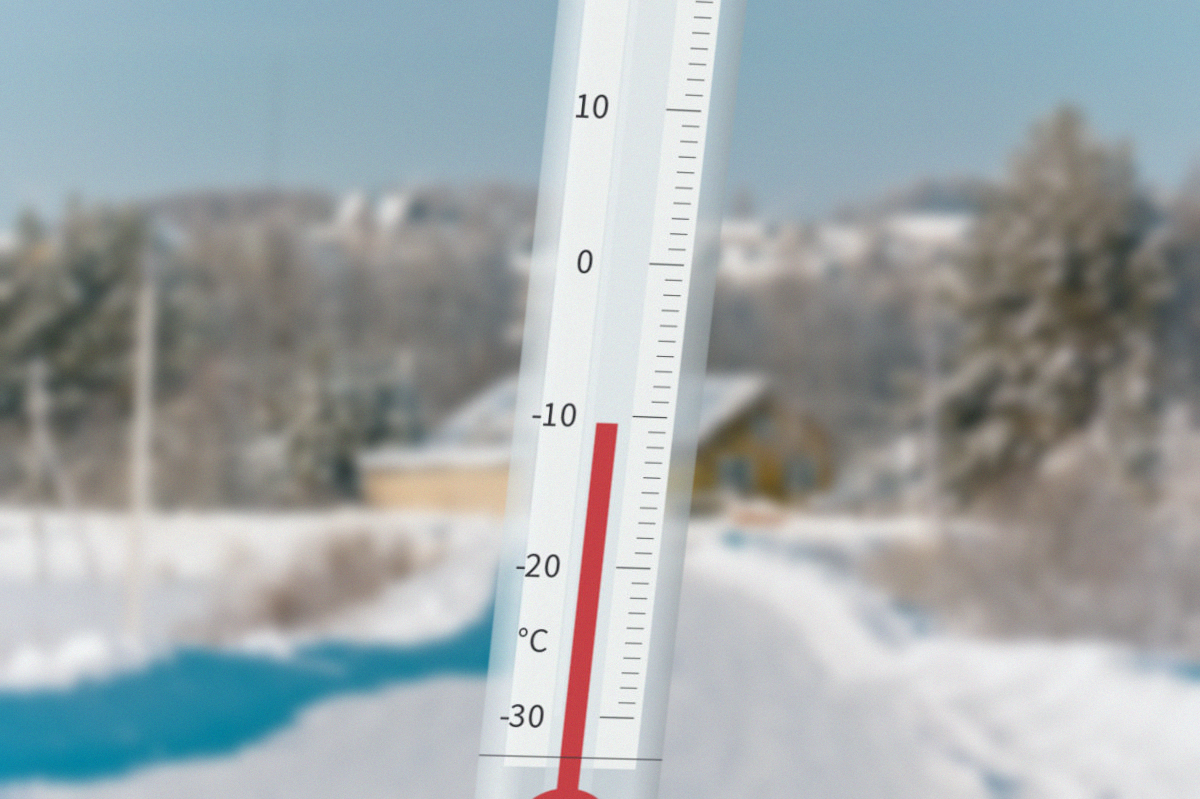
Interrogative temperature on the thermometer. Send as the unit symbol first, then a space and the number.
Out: °C -10.5
